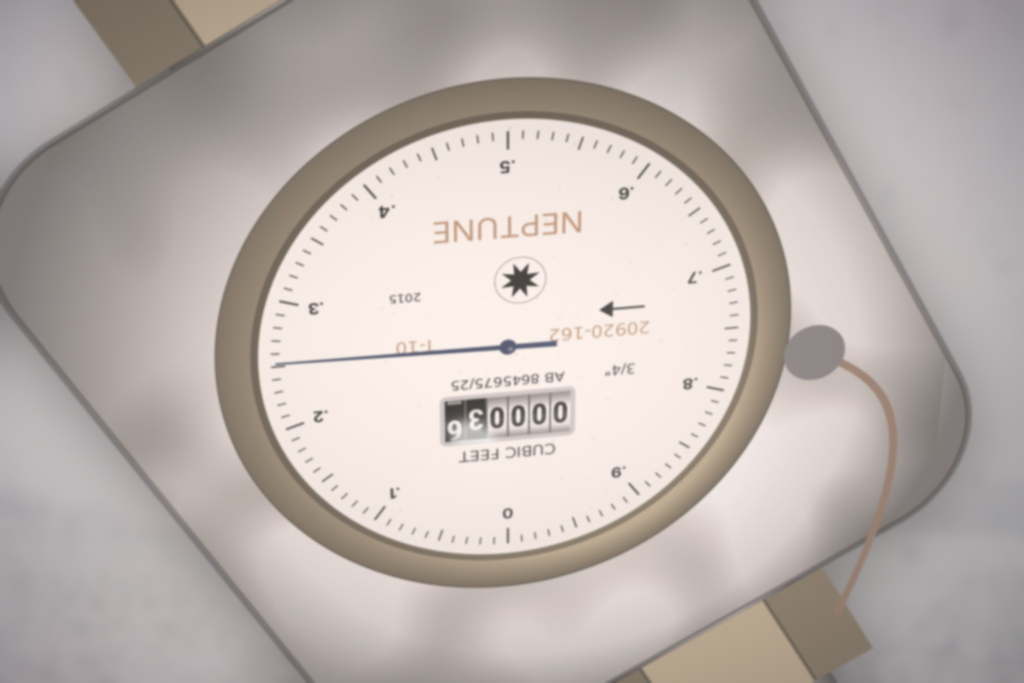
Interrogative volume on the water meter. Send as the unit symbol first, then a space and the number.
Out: ft³ 36.25
